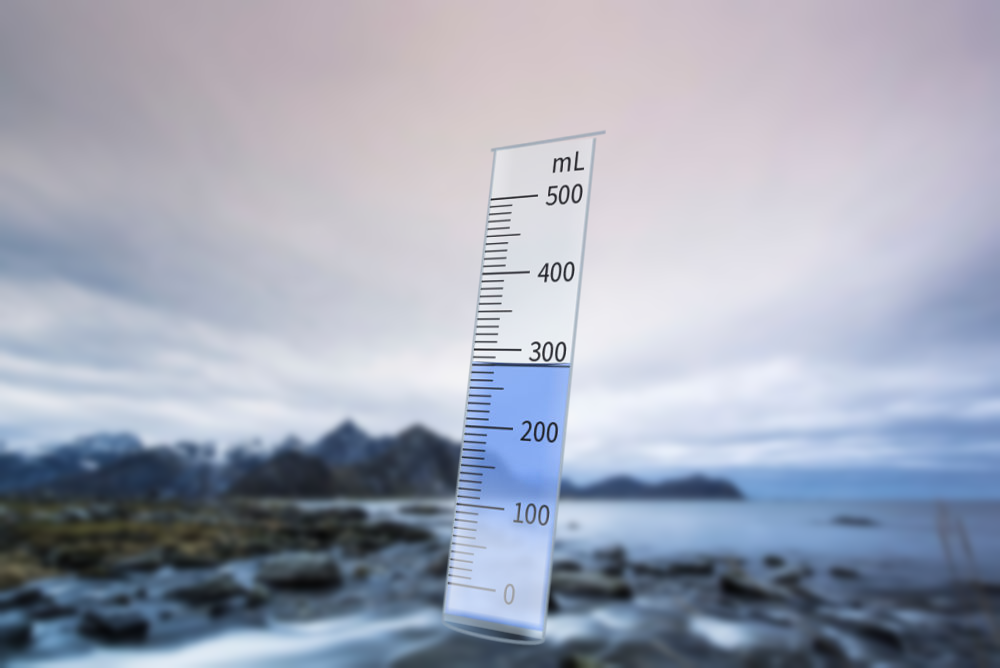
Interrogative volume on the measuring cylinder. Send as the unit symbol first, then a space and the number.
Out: mL 280
